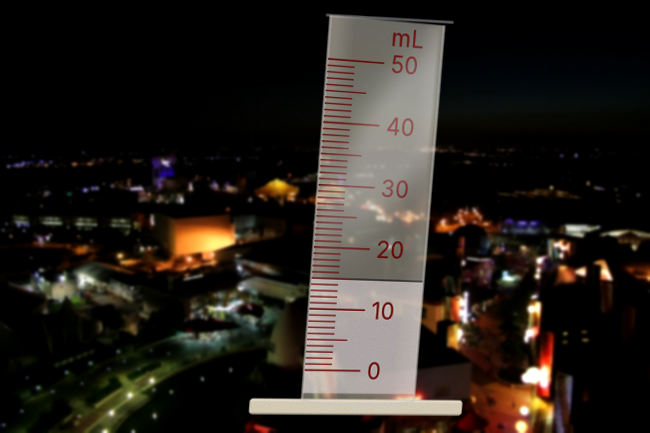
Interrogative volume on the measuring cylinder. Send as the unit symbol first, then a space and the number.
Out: mL 15
